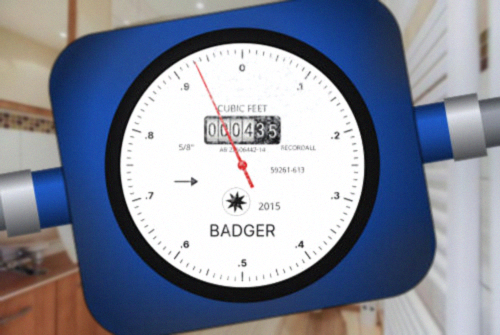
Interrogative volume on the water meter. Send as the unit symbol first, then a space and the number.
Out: ft³ 434.93
